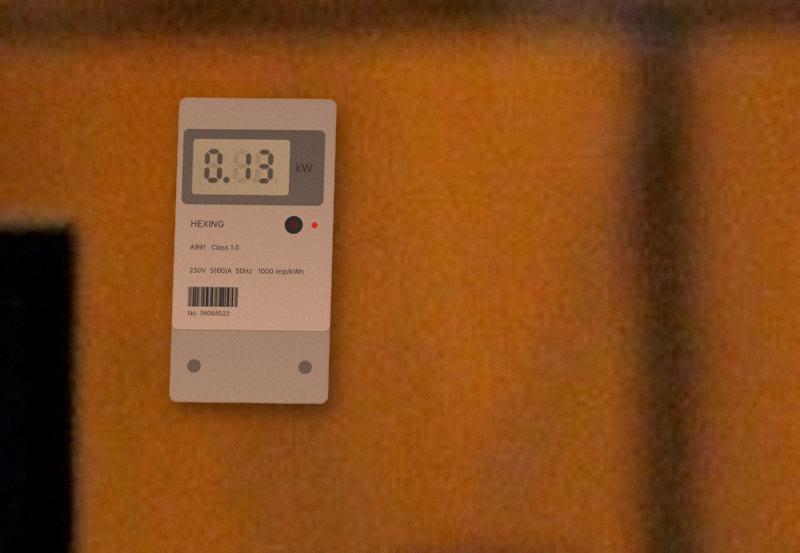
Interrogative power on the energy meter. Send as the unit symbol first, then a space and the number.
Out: kW 0.13
